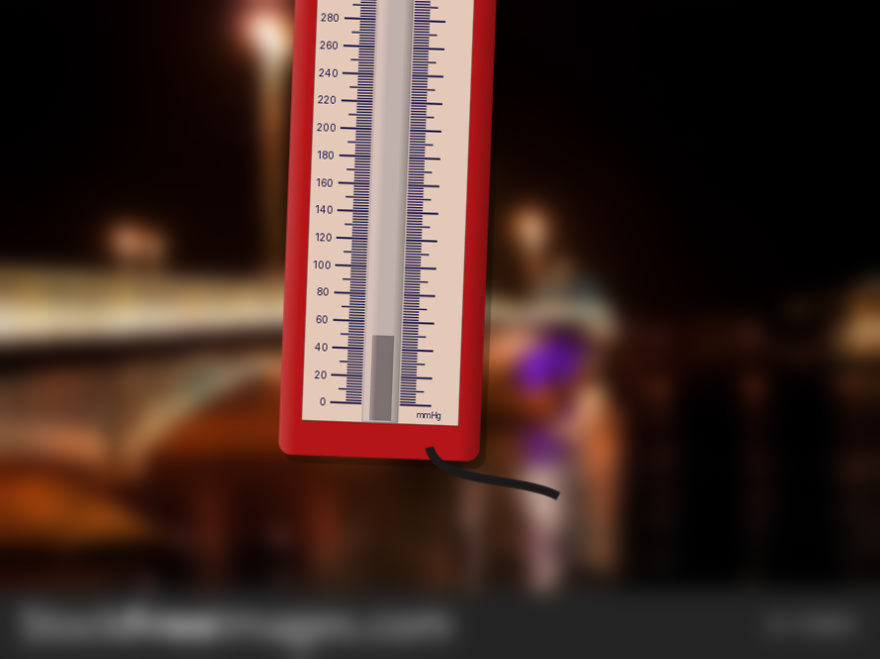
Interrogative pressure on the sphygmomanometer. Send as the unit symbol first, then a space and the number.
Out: mmHg 50
